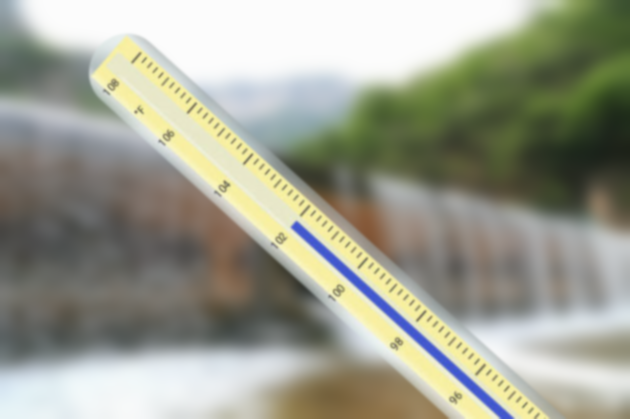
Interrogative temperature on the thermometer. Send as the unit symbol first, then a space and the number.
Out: °F 102
